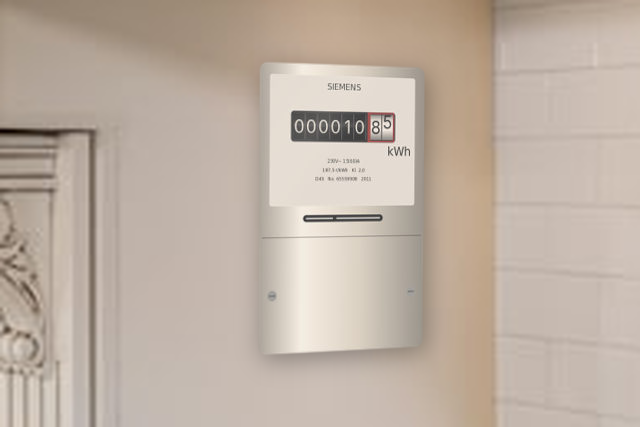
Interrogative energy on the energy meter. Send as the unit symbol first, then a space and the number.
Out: kWh 10.85
